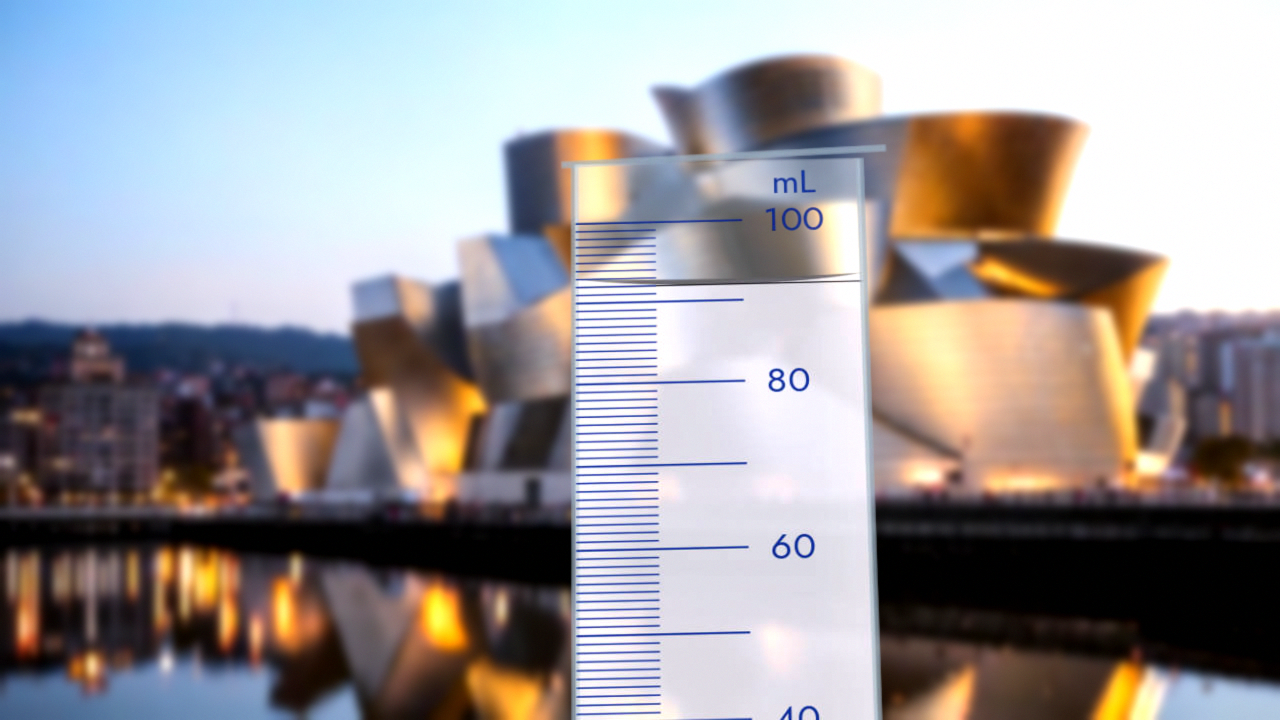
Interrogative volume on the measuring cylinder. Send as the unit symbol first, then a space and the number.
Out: mL 92
